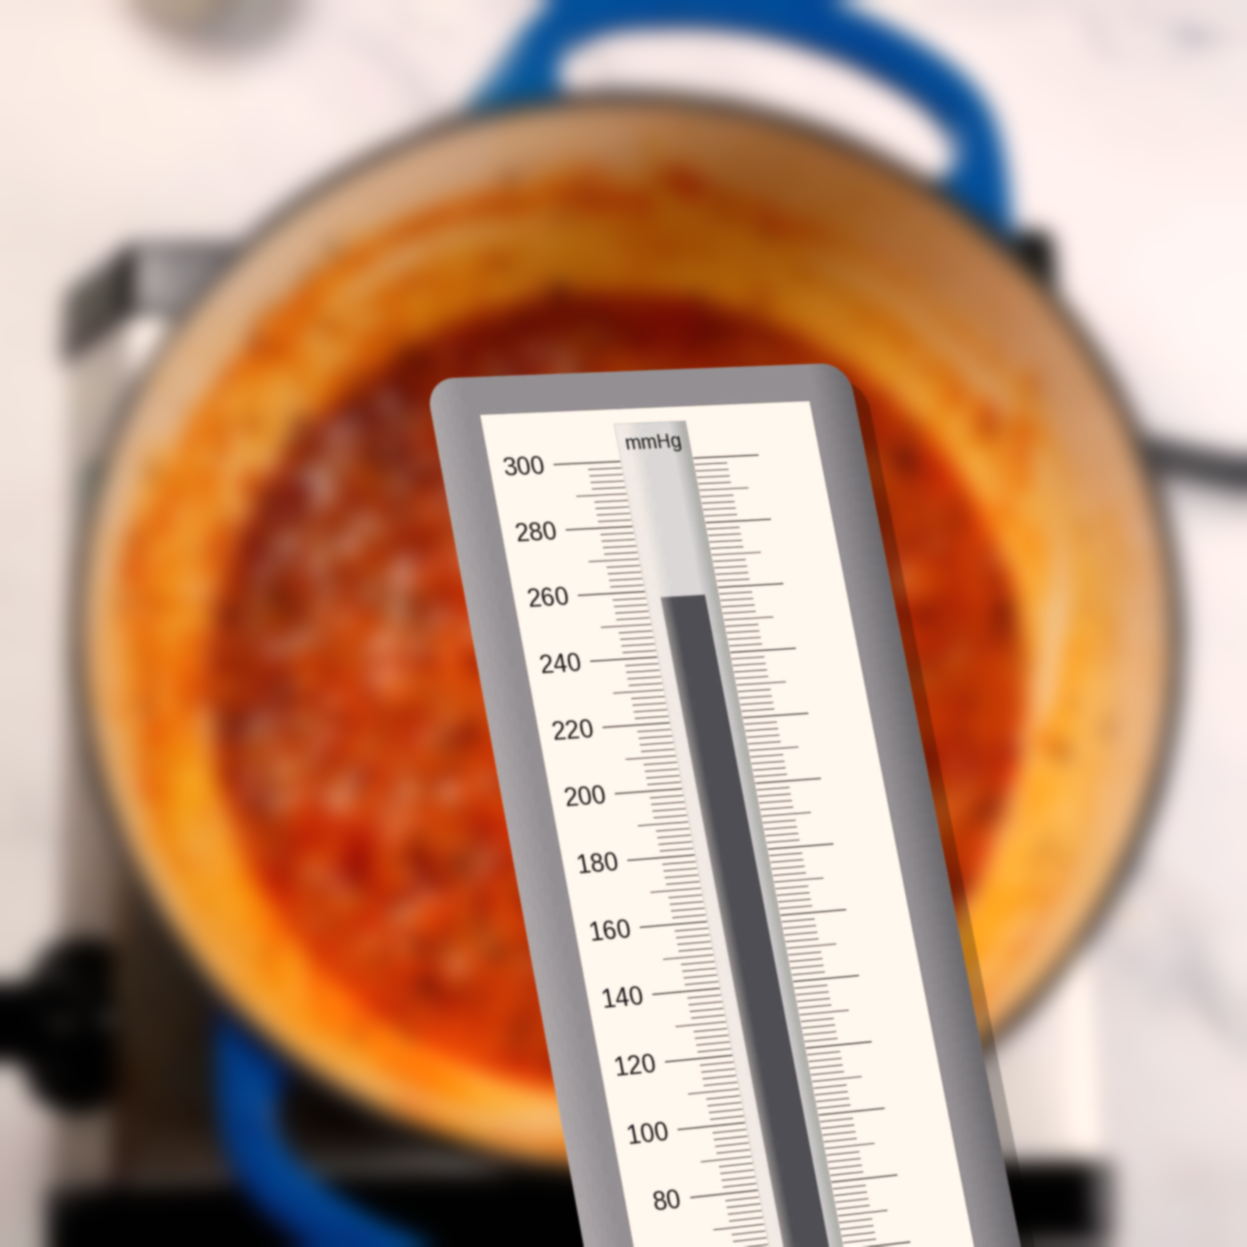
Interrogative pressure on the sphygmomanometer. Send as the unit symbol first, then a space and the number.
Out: mmHg 258
